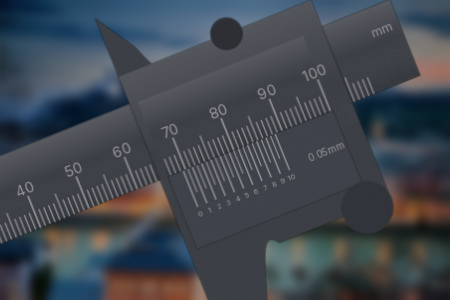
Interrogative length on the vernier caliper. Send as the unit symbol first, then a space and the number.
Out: mm 69.5
